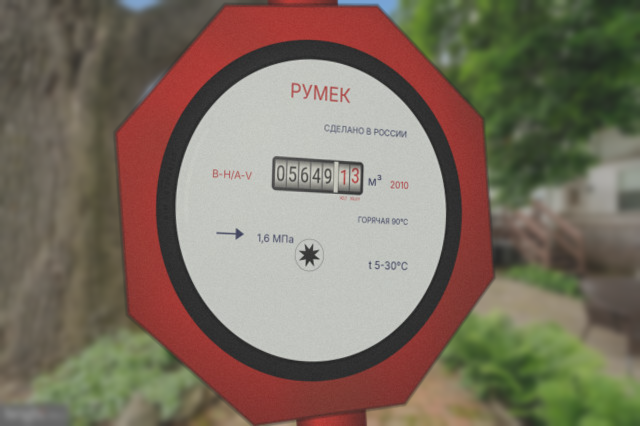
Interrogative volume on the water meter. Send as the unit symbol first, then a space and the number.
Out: m³ 5649.13
